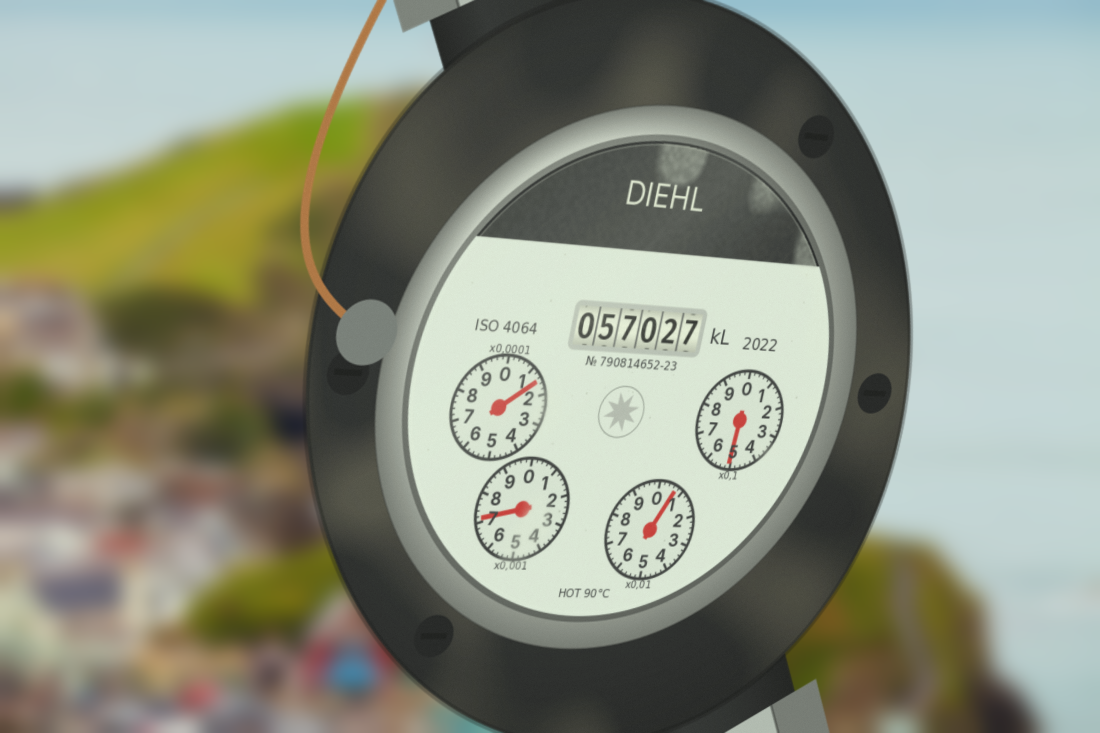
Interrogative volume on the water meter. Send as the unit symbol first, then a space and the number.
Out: kL 57027.5071
